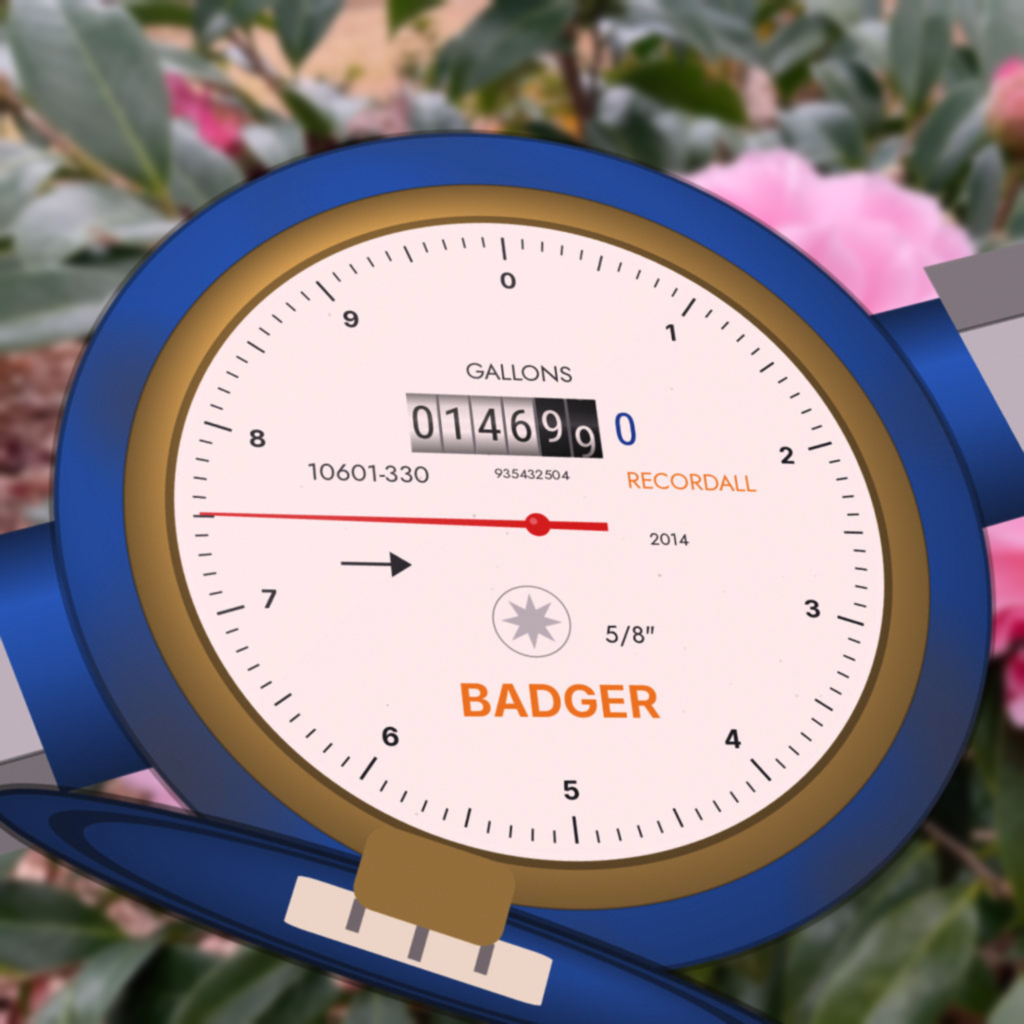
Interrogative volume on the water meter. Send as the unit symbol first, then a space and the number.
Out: gal 146987.5
